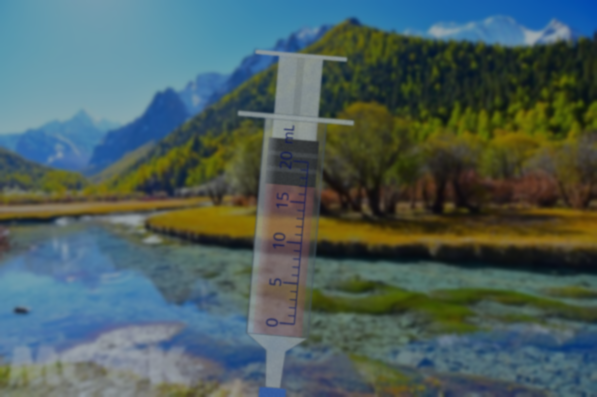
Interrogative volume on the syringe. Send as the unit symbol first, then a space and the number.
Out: mL 17
